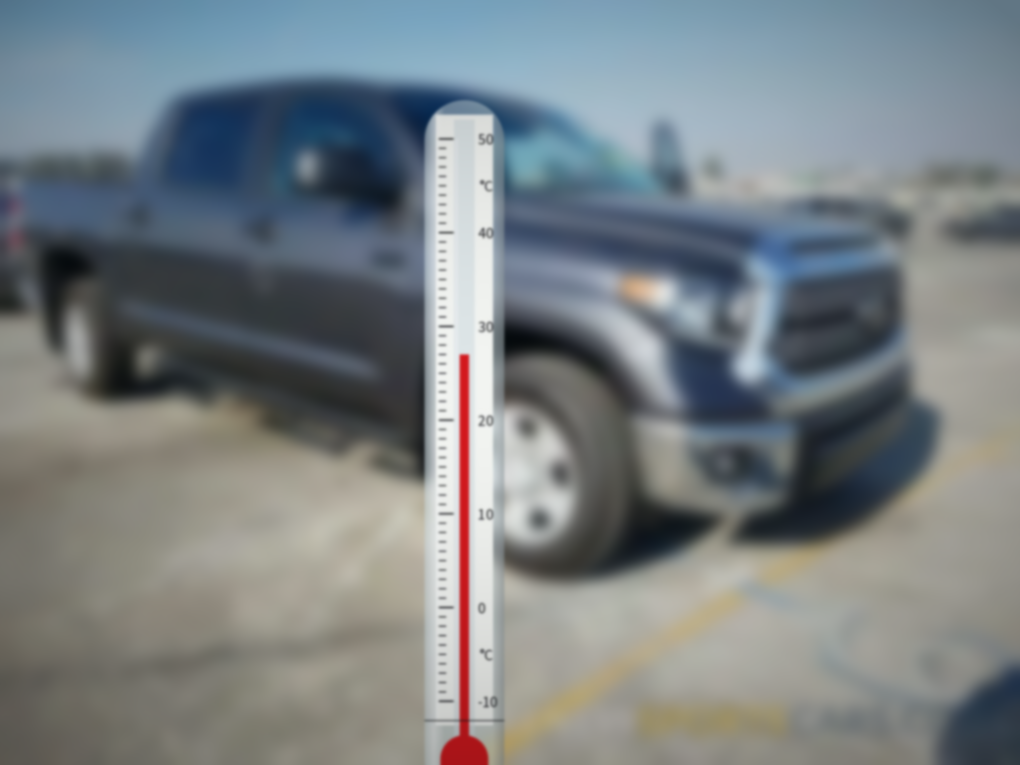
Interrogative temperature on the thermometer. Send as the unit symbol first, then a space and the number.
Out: °C 27
